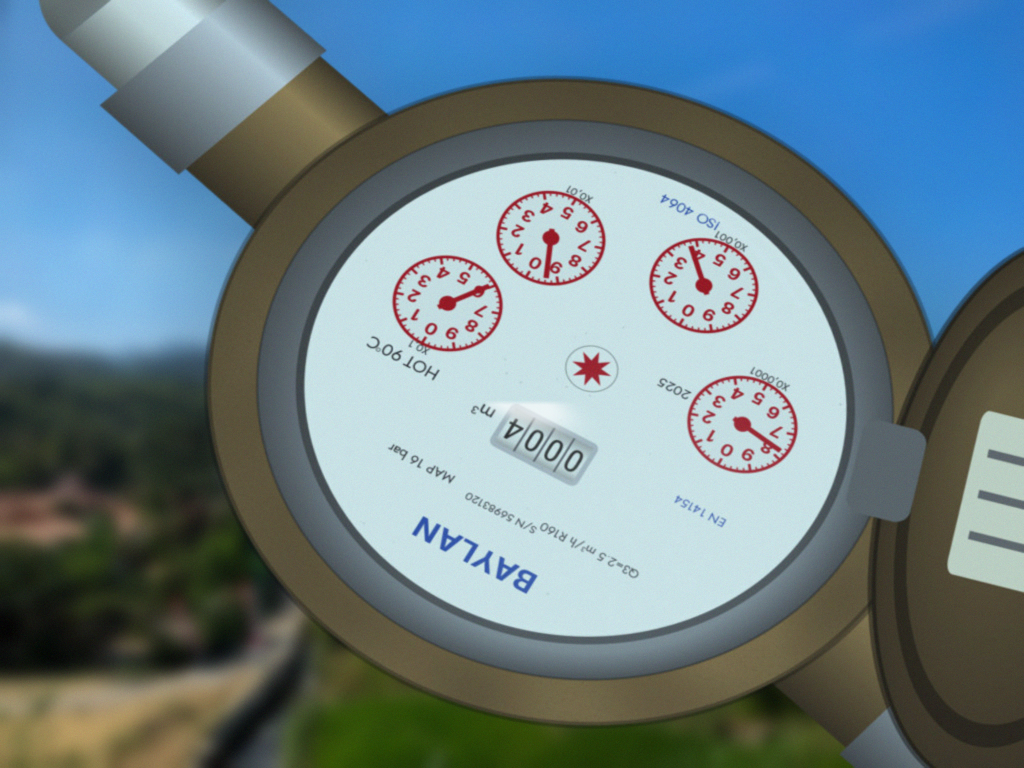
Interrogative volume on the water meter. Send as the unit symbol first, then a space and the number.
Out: m³ 4.5937
